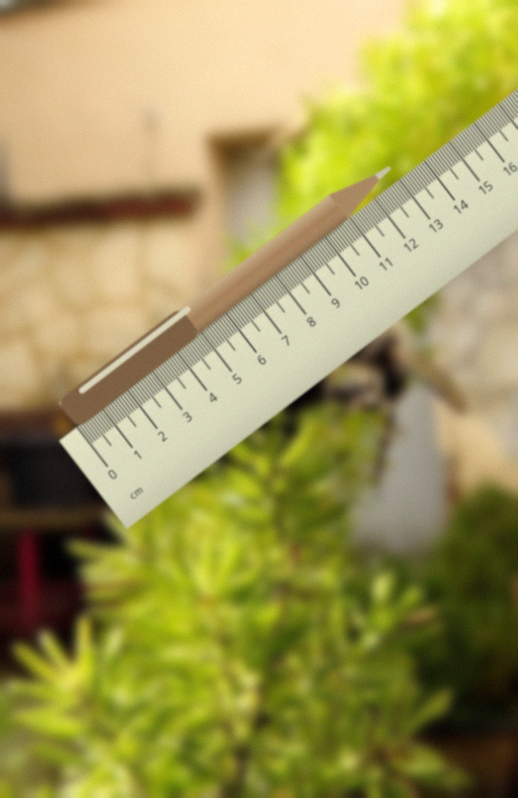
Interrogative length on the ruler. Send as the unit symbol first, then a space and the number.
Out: cm 13
